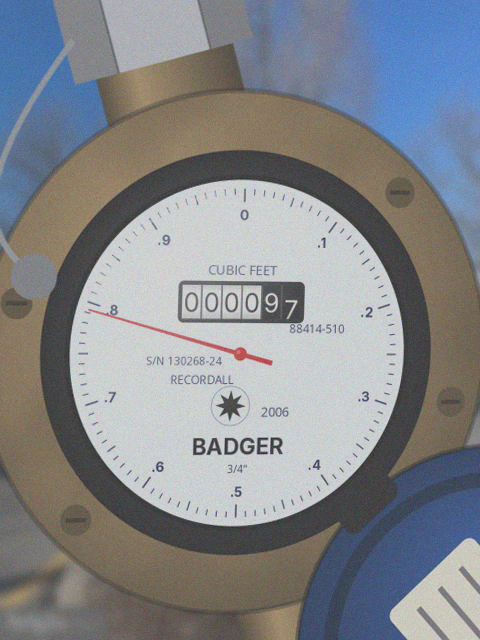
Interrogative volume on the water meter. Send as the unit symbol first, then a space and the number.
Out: ft³ 96.79
